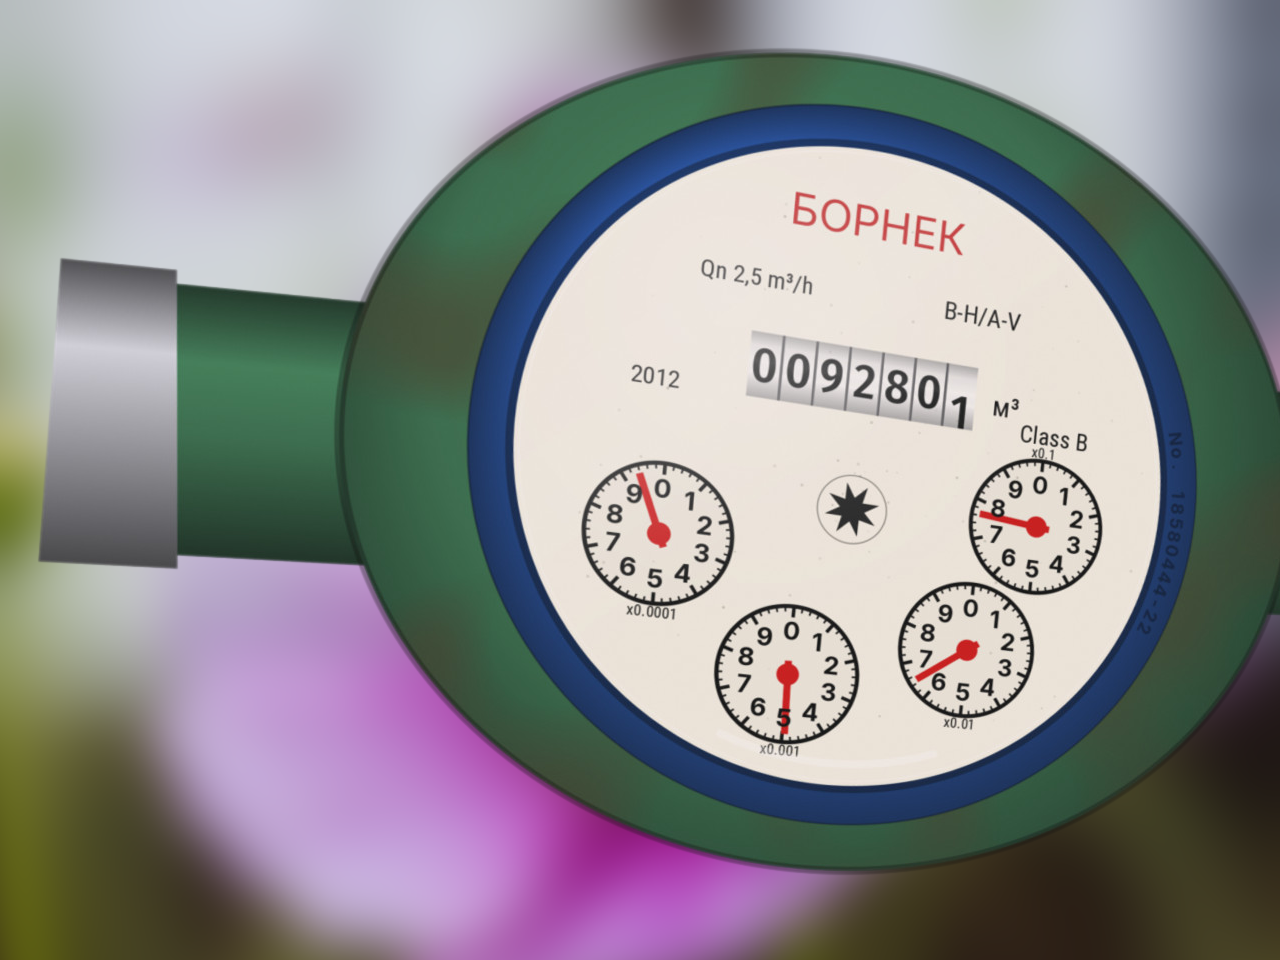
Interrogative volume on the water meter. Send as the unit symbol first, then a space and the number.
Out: m³ 92800.7649
